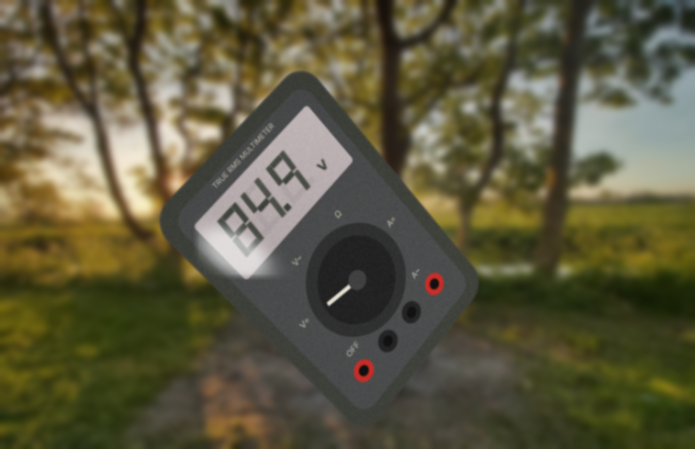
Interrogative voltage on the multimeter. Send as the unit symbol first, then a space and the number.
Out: V 84.9
